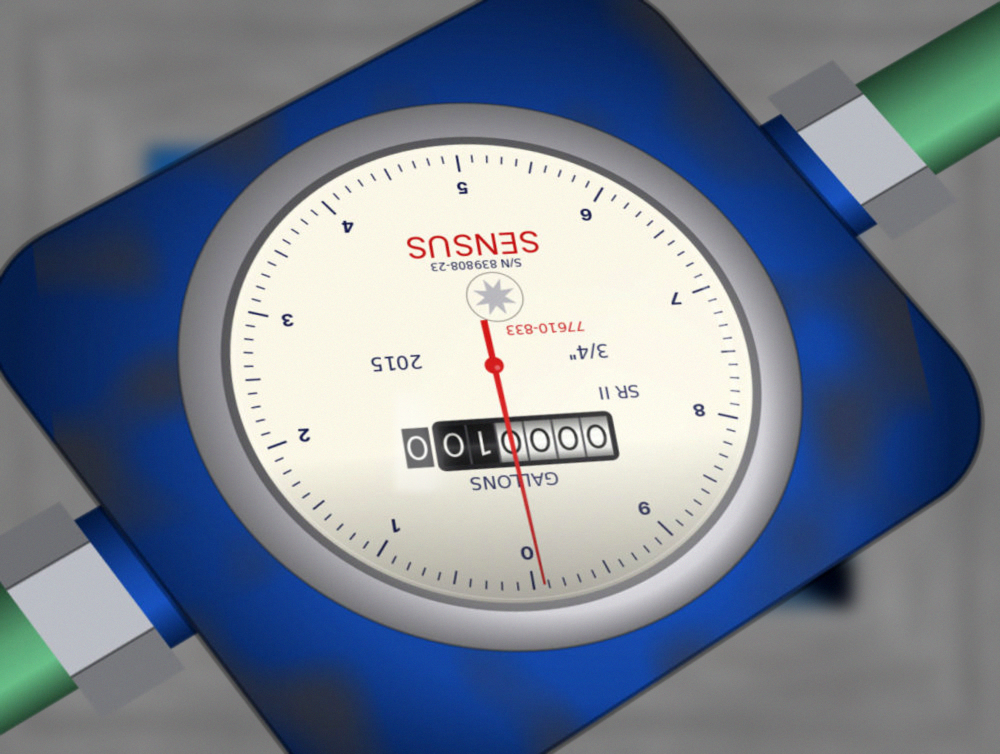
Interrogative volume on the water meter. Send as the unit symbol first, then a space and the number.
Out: gal 99.9
